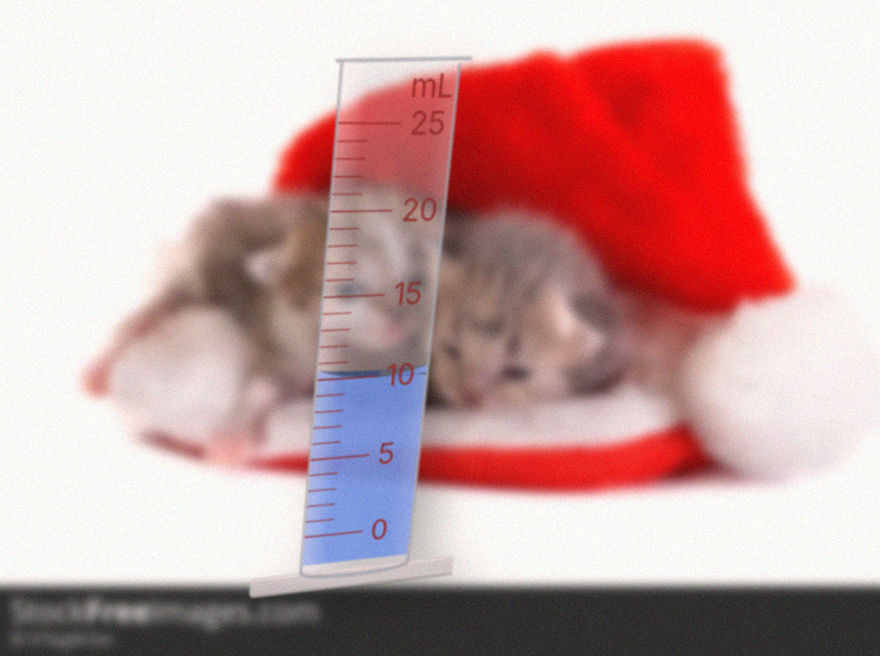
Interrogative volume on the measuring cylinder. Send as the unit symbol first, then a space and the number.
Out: mL 10
